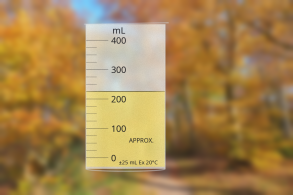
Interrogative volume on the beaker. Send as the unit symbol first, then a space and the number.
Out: mL 225
